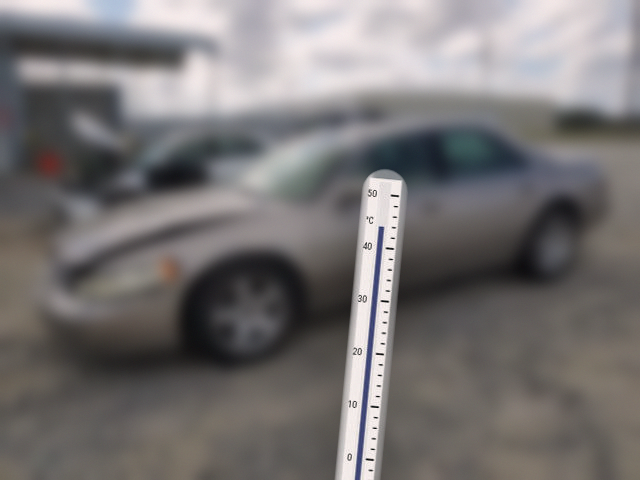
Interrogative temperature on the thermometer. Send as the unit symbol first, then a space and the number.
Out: °C 44
